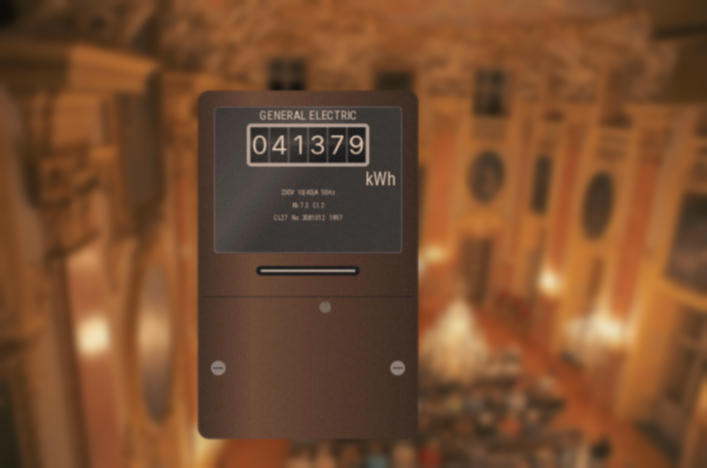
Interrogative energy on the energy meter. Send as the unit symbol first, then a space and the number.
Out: kWh 41379
